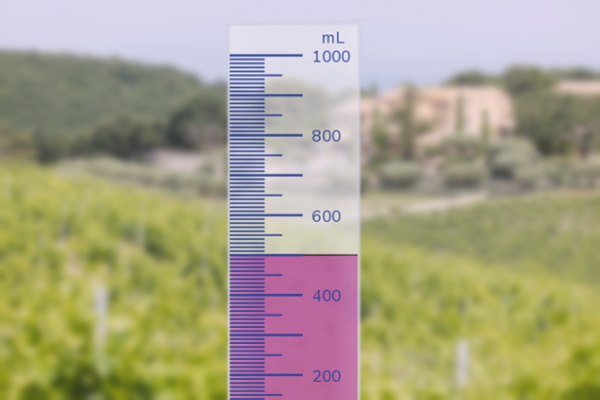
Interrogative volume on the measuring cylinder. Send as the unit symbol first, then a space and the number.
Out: mL 500
